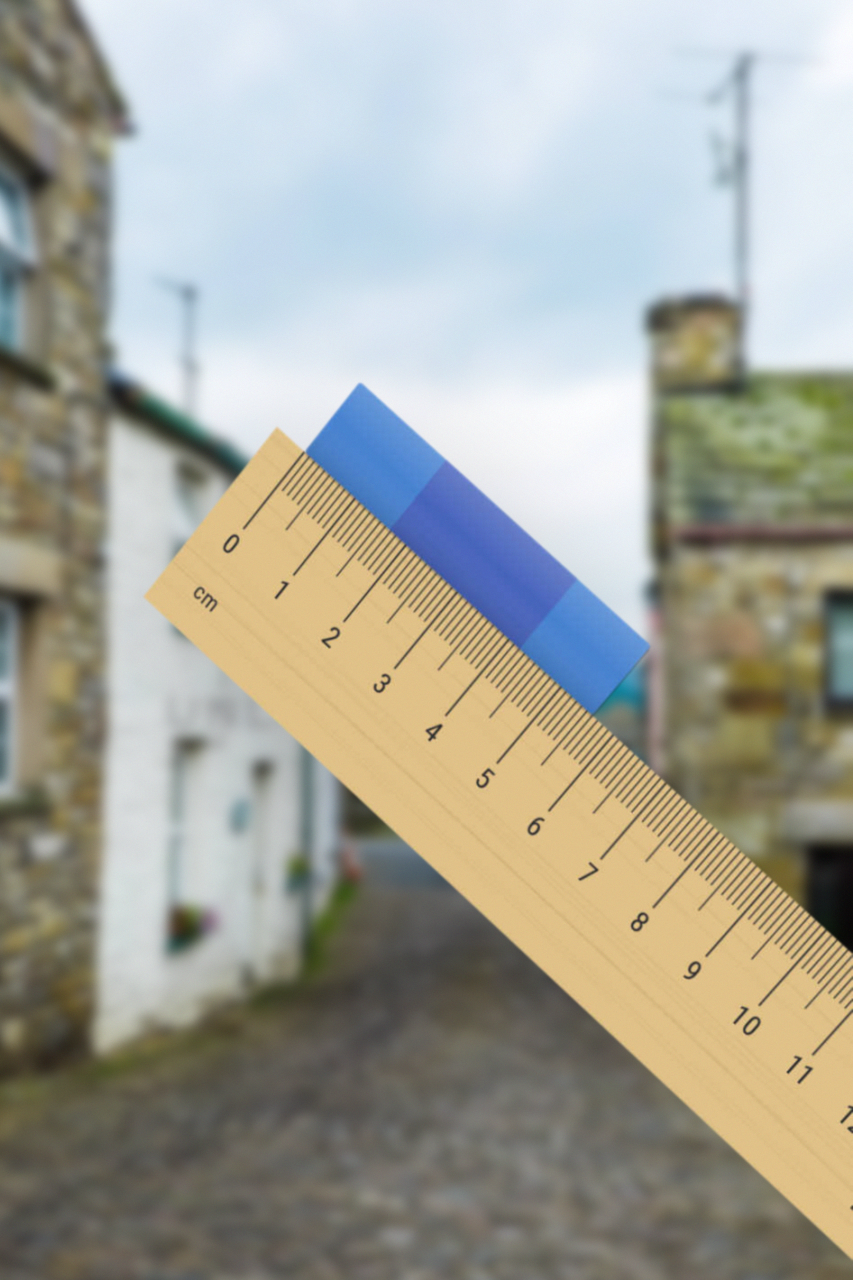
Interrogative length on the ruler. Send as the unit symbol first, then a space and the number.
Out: cm 5.6
